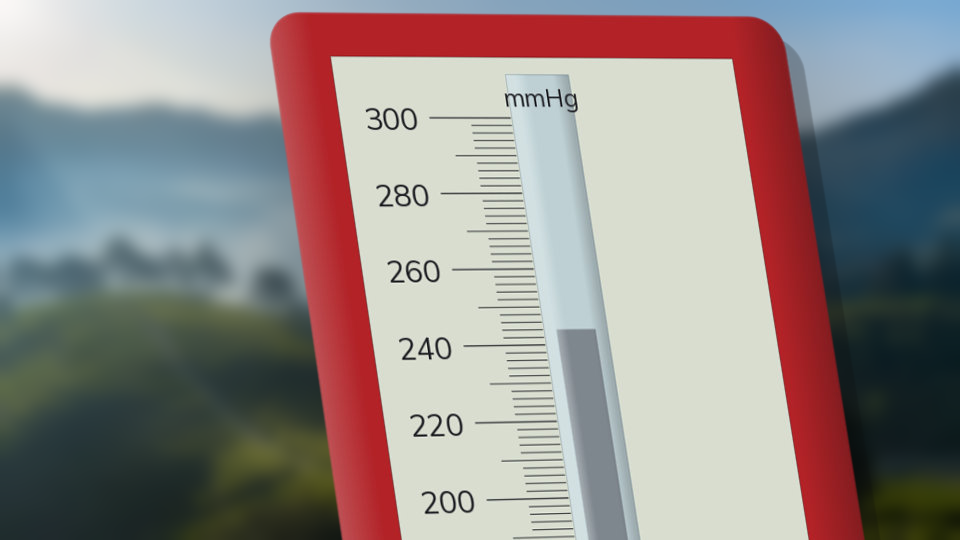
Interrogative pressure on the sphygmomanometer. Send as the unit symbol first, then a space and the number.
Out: mmHg 244
